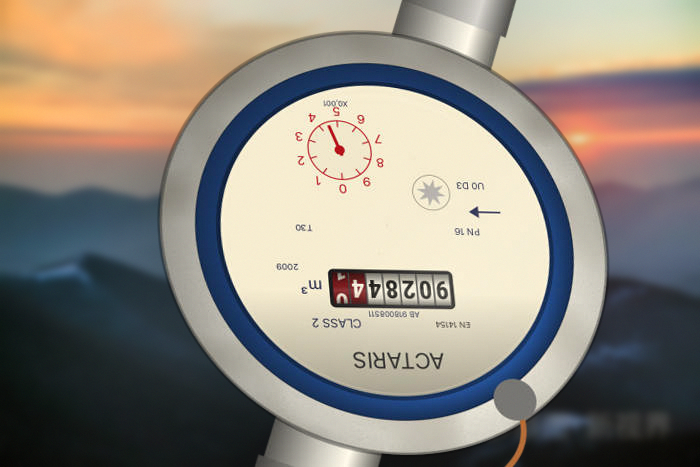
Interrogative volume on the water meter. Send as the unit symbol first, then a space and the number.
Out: m³ 90284.404
